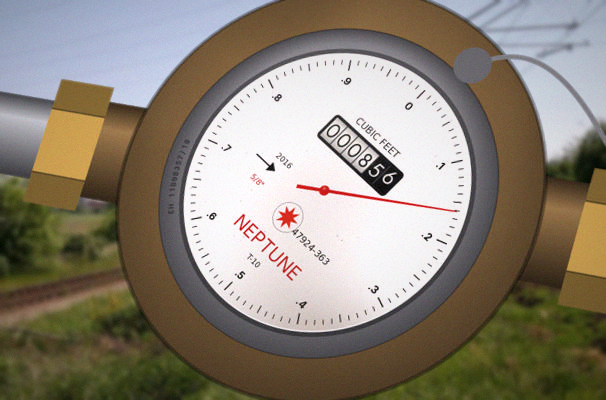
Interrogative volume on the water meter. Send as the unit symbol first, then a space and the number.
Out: ft³ 856.16
